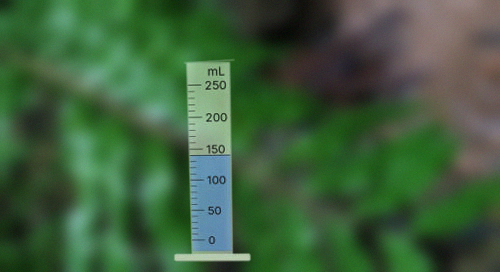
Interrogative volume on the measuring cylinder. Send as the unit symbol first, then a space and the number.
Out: mL 140
